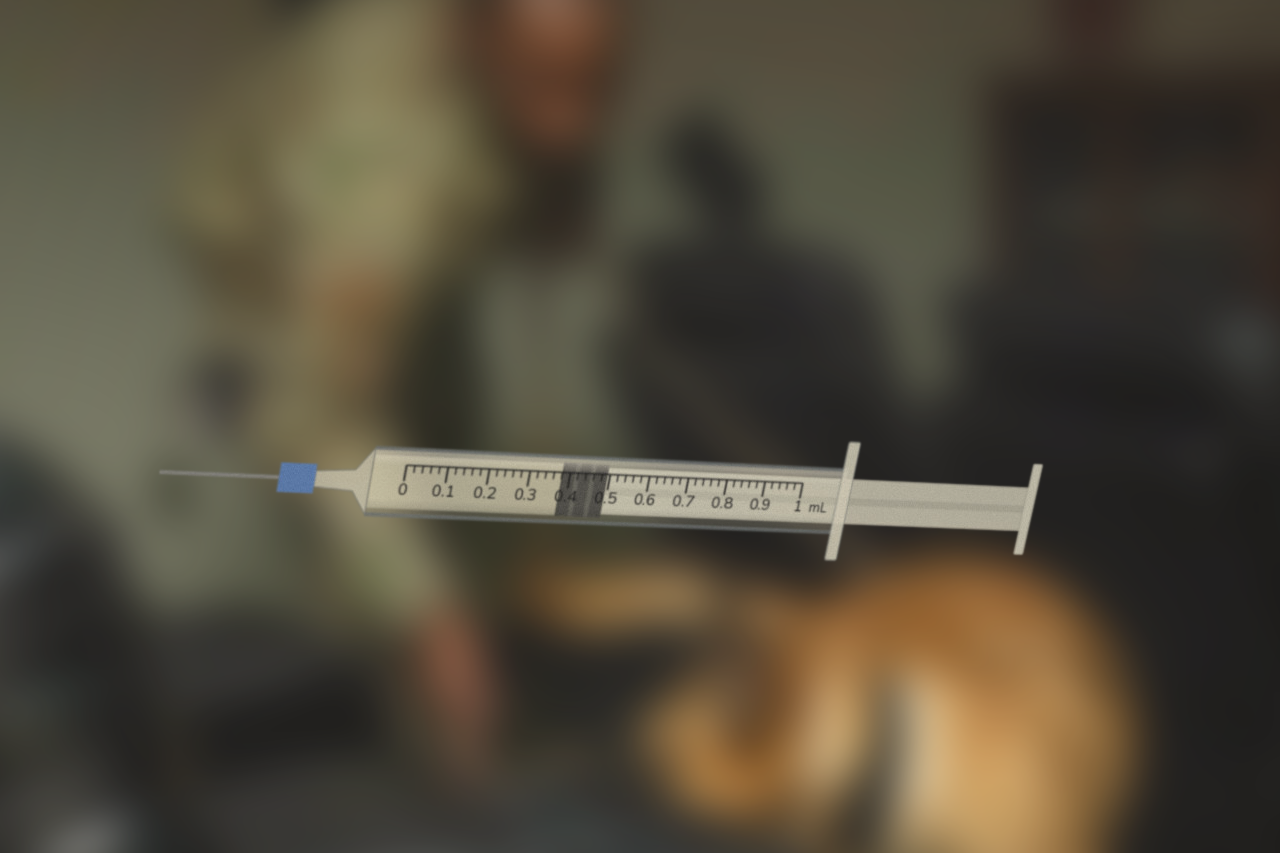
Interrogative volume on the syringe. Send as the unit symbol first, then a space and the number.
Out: mL 0.38
